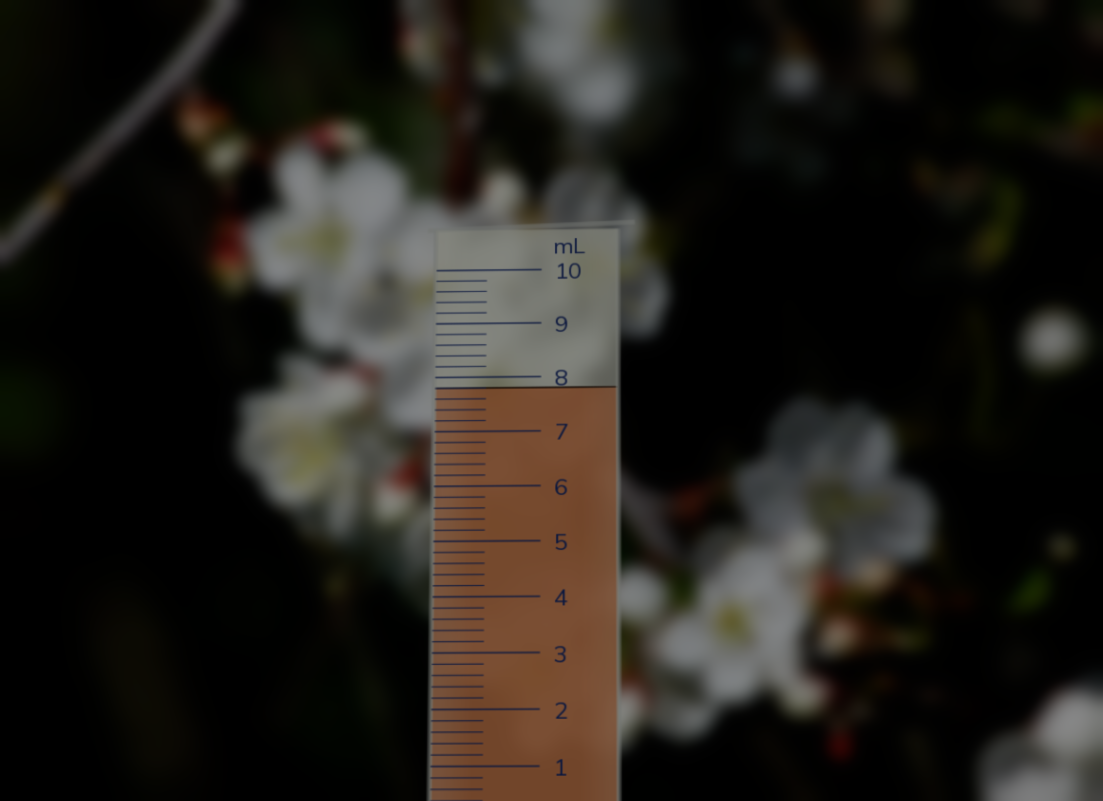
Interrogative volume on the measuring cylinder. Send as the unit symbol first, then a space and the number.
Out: mL 7.8
